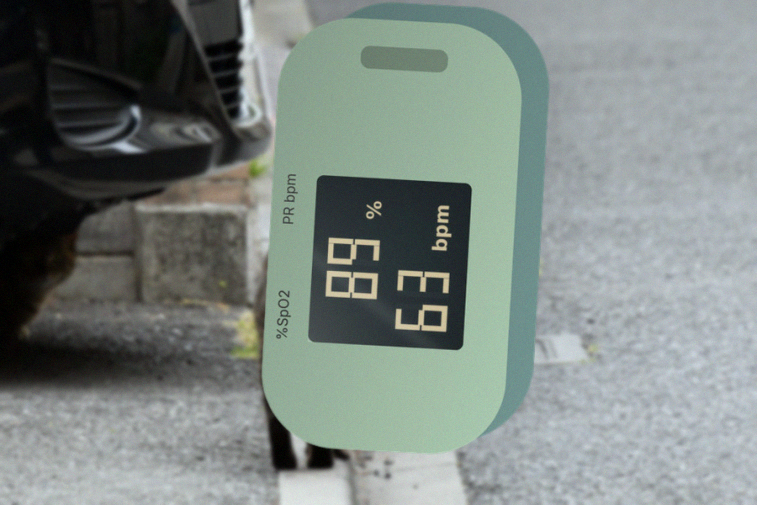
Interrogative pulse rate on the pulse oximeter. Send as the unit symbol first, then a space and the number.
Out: bpm 63
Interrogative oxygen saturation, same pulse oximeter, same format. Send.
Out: % 89
